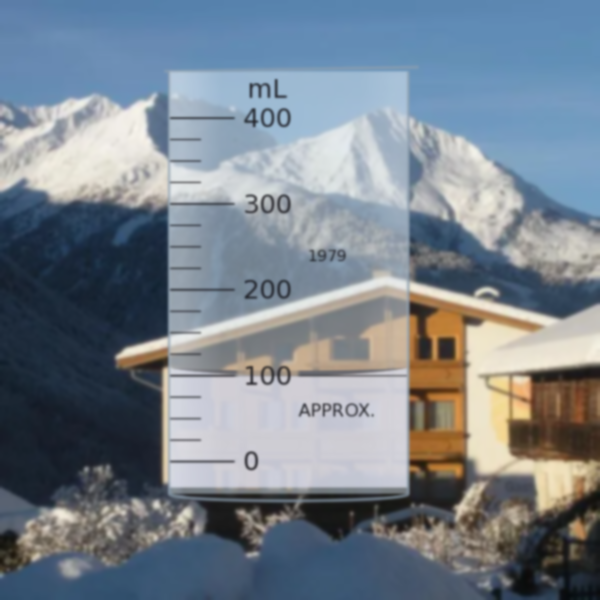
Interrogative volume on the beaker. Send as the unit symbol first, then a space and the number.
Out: mL 100
